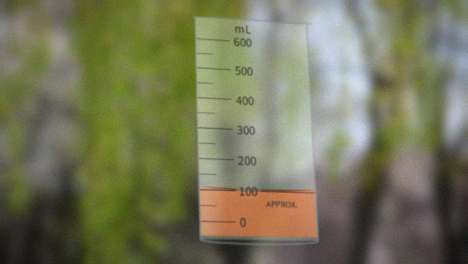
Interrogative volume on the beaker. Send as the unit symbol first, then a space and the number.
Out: mL 100
